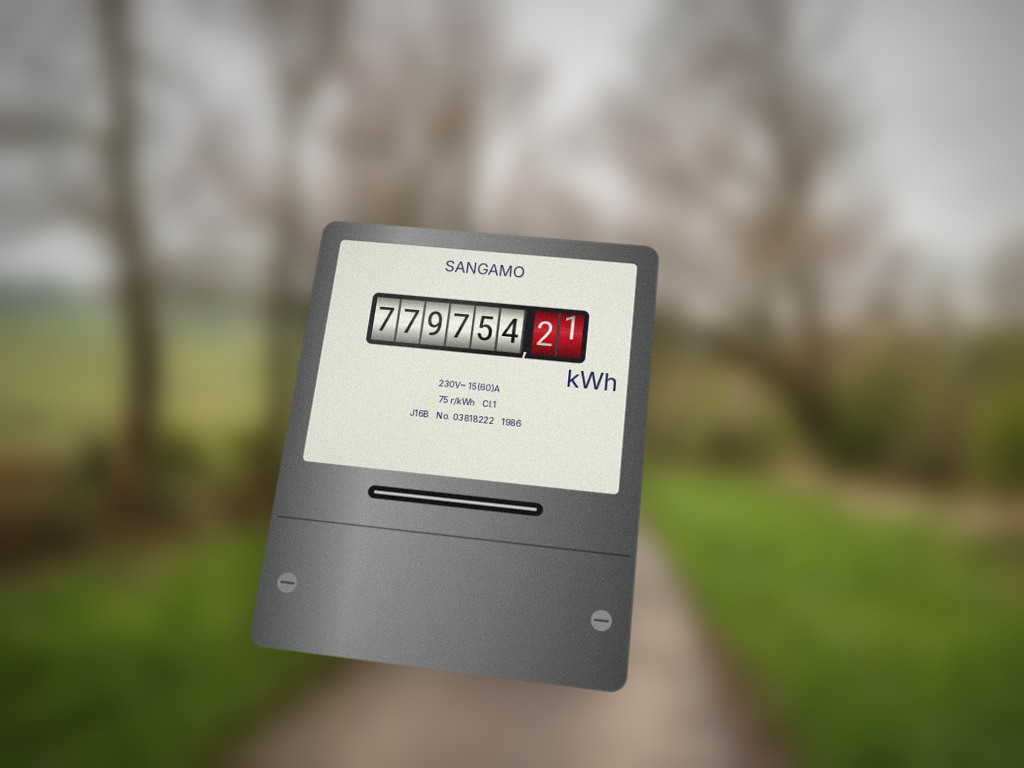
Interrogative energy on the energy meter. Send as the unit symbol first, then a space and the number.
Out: kWh 779754.21
